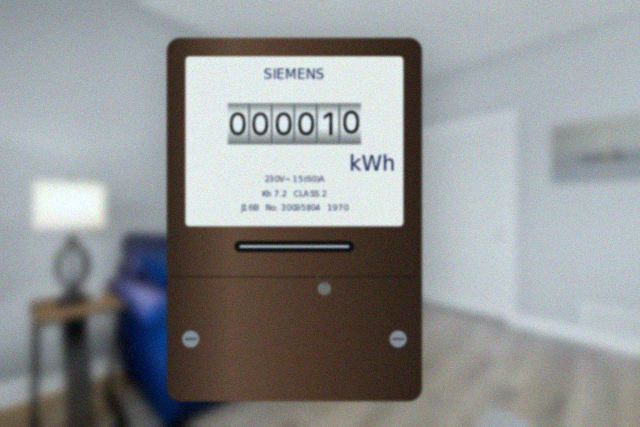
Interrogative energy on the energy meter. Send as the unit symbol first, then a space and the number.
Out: kWh 10
